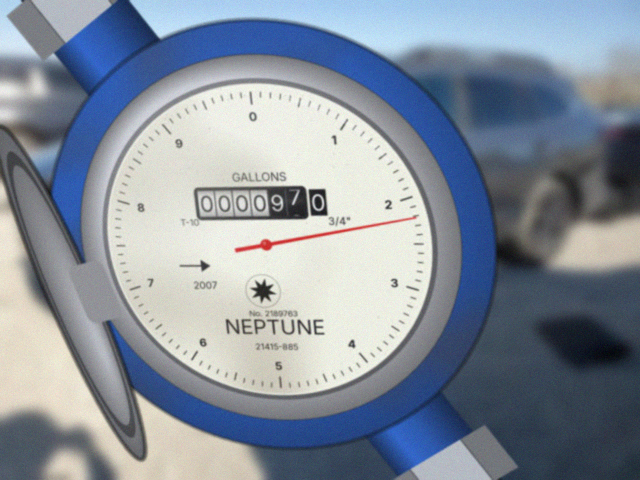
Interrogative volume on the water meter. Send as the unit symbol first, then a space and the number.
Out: gal 972.2
